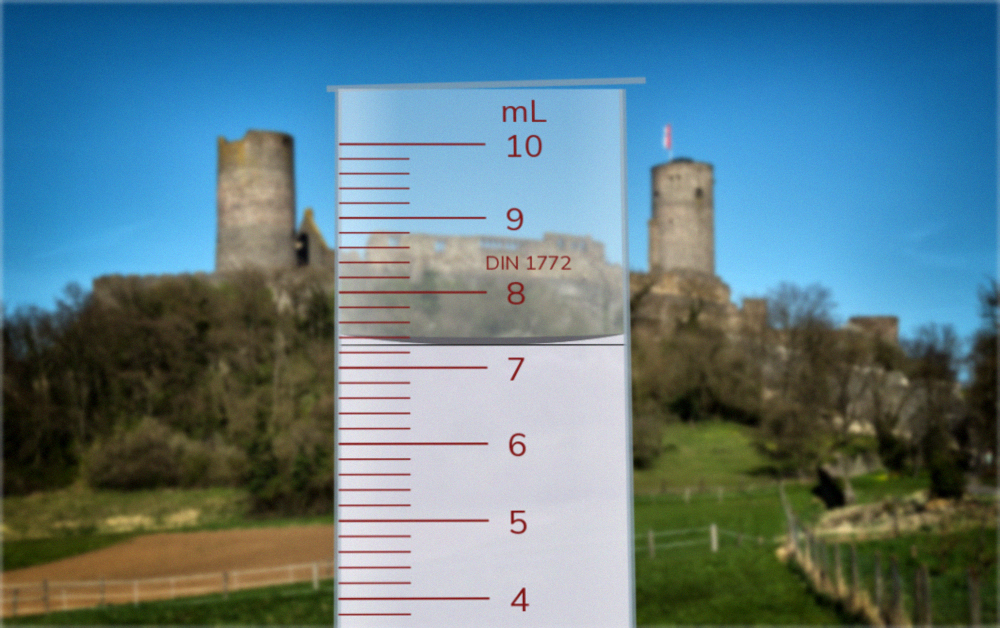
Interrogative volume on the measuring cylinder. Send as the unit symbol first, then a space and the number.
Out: mL 7.3
